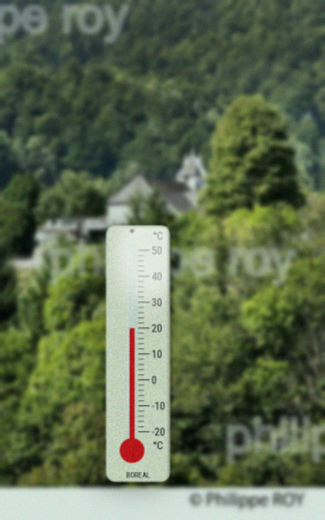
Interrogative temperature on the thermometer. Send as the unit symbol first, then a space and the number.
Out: °C 20
